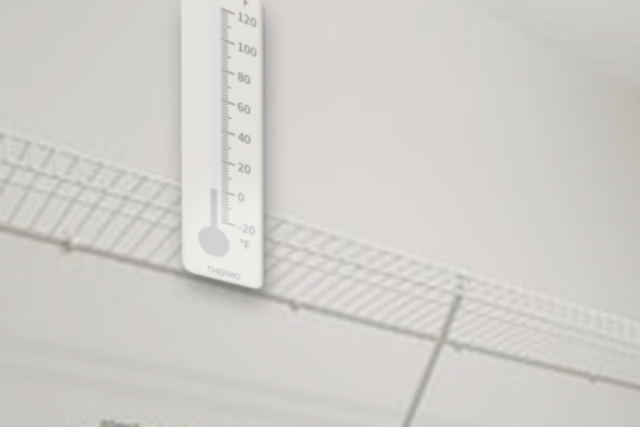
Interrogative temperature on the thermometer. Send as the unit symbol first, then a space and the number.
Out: °F 0
